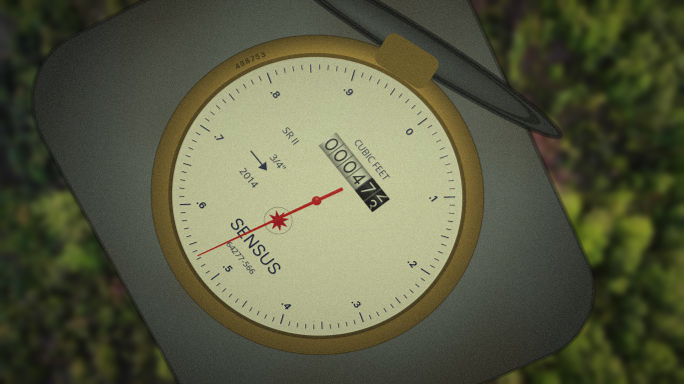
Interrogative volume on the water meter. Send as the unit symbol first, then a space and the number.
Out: ft³ 472.53
